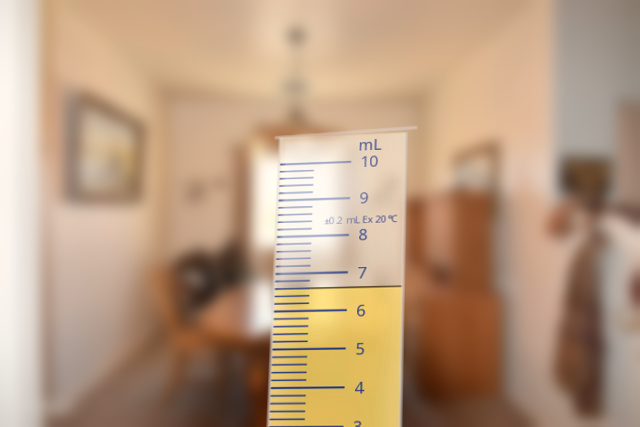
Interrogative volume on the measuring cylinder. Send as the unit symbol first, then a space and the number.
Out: mL 6.6
